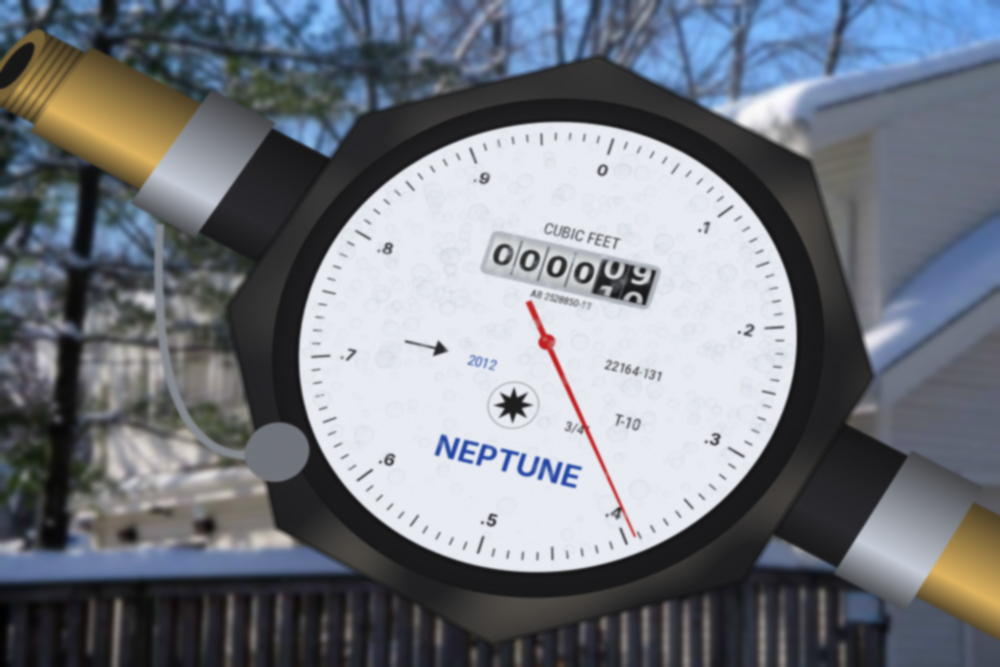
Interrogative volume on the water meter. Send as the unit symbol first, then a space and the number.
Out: ft³ 9.39
